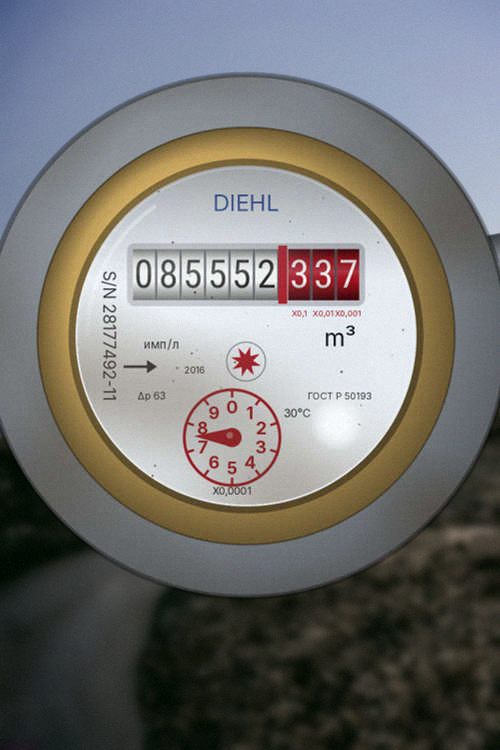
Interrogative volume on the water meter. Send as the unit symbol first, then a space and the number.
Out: m³ 85552.3377
